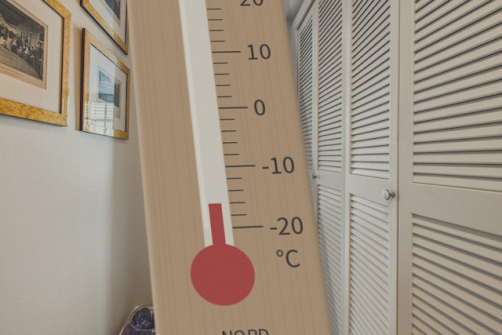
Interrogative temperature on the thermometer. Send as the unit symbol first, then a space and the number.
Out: °C -16
